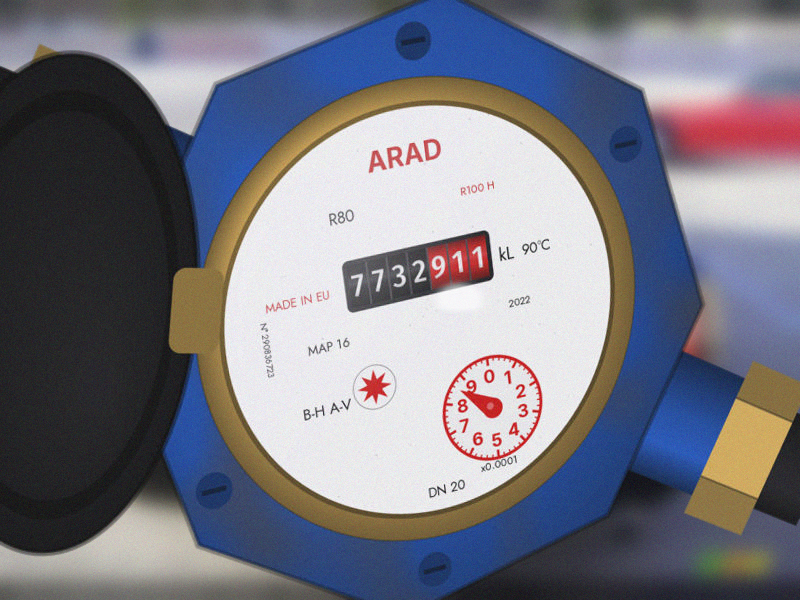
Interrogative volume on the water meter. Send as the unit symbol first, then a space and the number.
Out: kL 7732.9118
